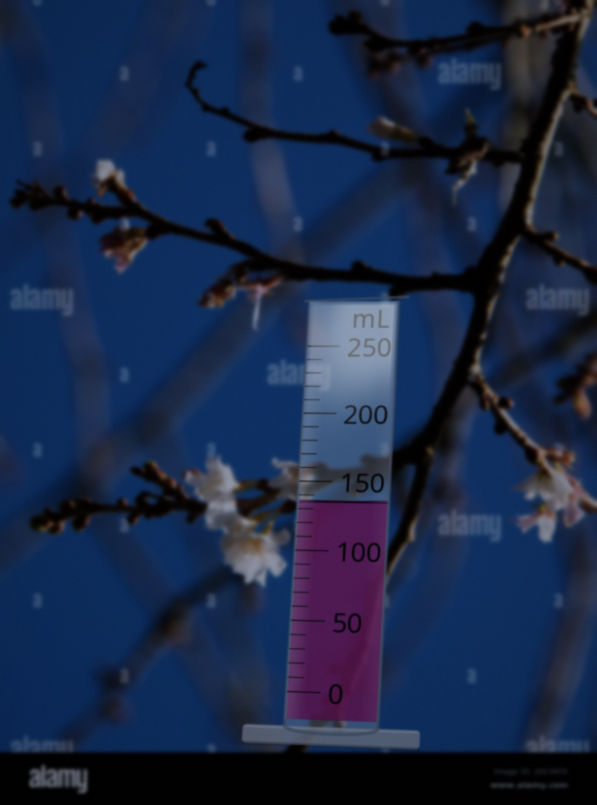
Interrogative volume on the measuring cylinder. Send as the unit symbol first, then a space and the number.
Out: mL 135
